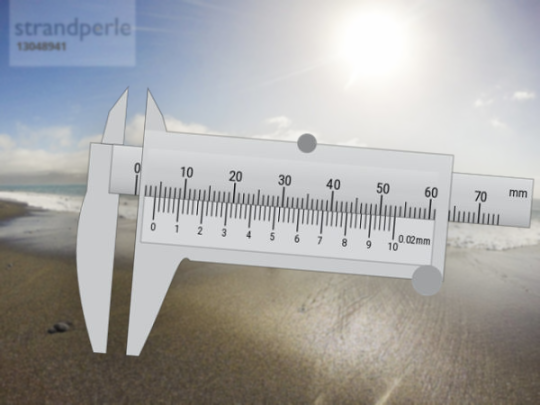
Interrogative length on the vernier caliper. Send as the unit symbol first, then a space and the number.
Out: mm 4.0
